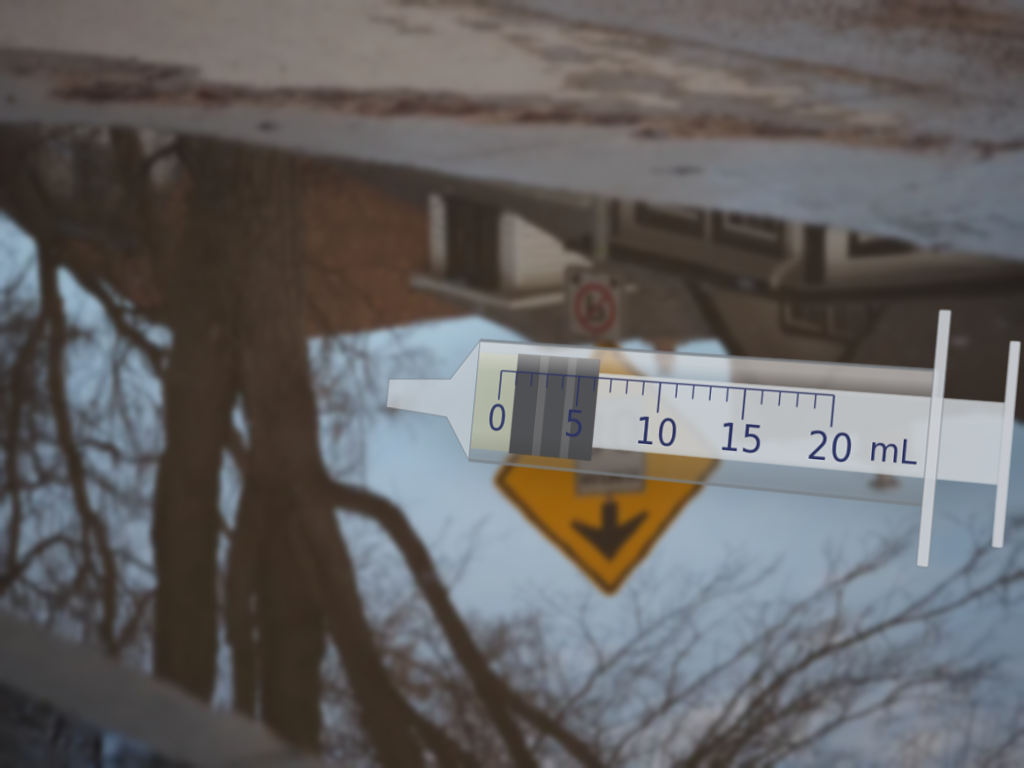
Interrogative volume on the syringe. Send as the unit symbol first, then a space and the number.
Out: mL 1
